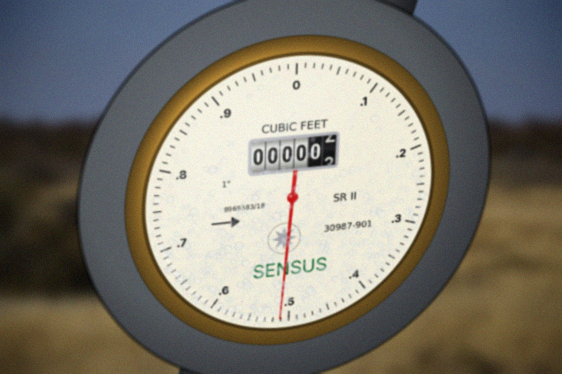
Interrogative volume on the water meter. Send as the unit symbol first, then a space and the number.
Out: ft³ 2.51
